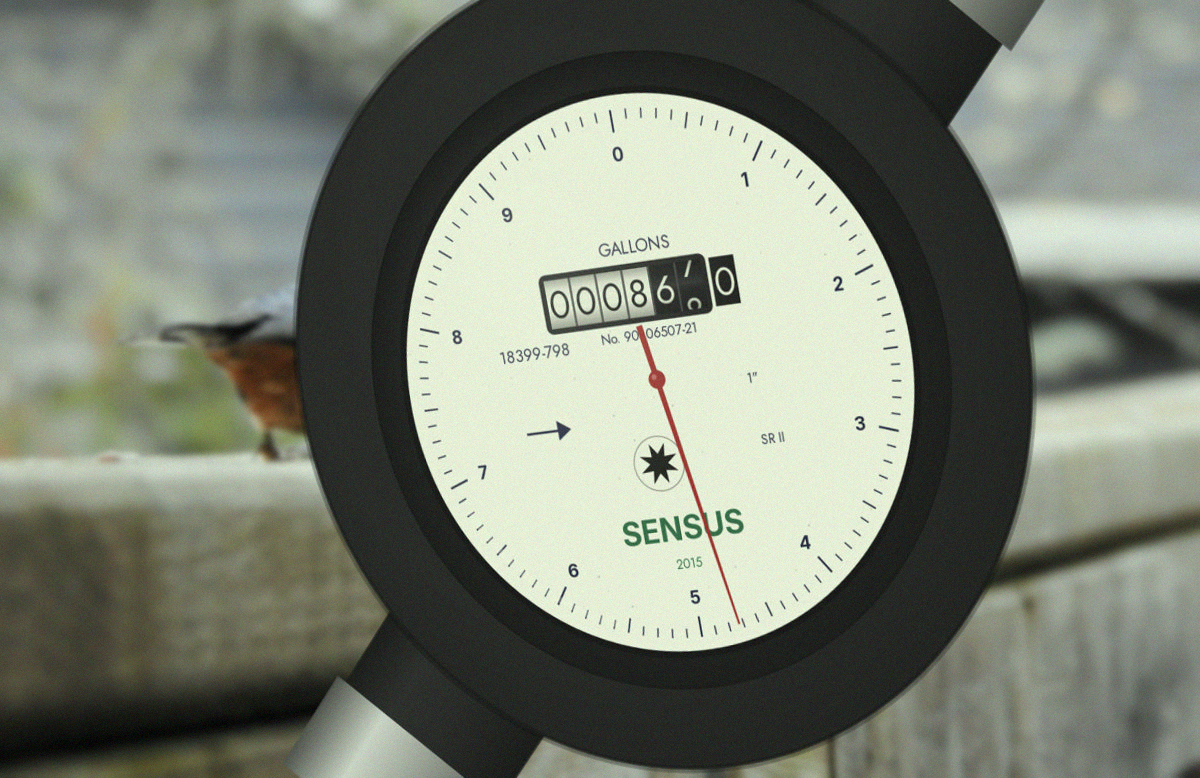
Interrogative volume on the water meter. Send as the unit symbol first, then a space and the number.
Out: gal 8674.7
